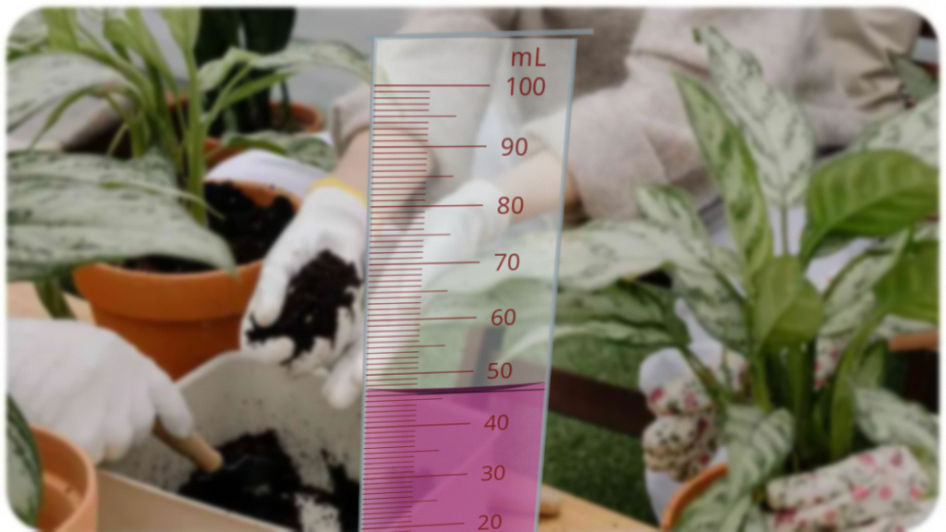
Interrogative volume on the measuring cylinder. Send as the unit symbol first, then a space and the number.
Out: mL 46
